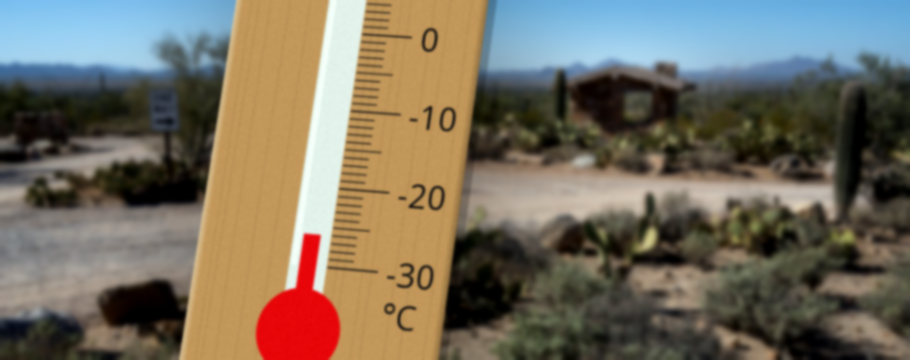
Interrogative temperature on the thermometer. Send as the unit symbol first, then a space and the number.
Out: °C -26
